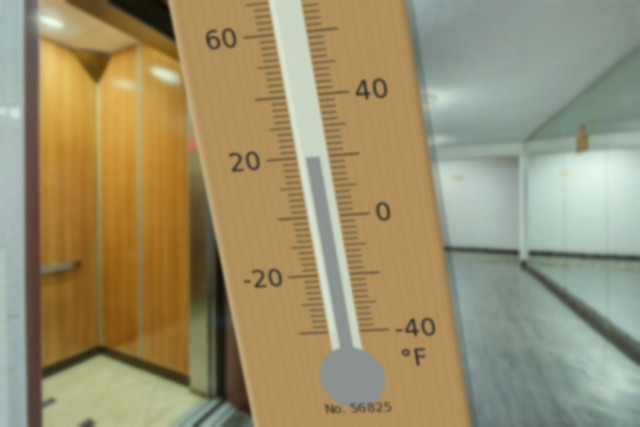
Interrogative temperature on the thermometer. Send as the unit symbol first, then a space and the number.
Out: °F 20
